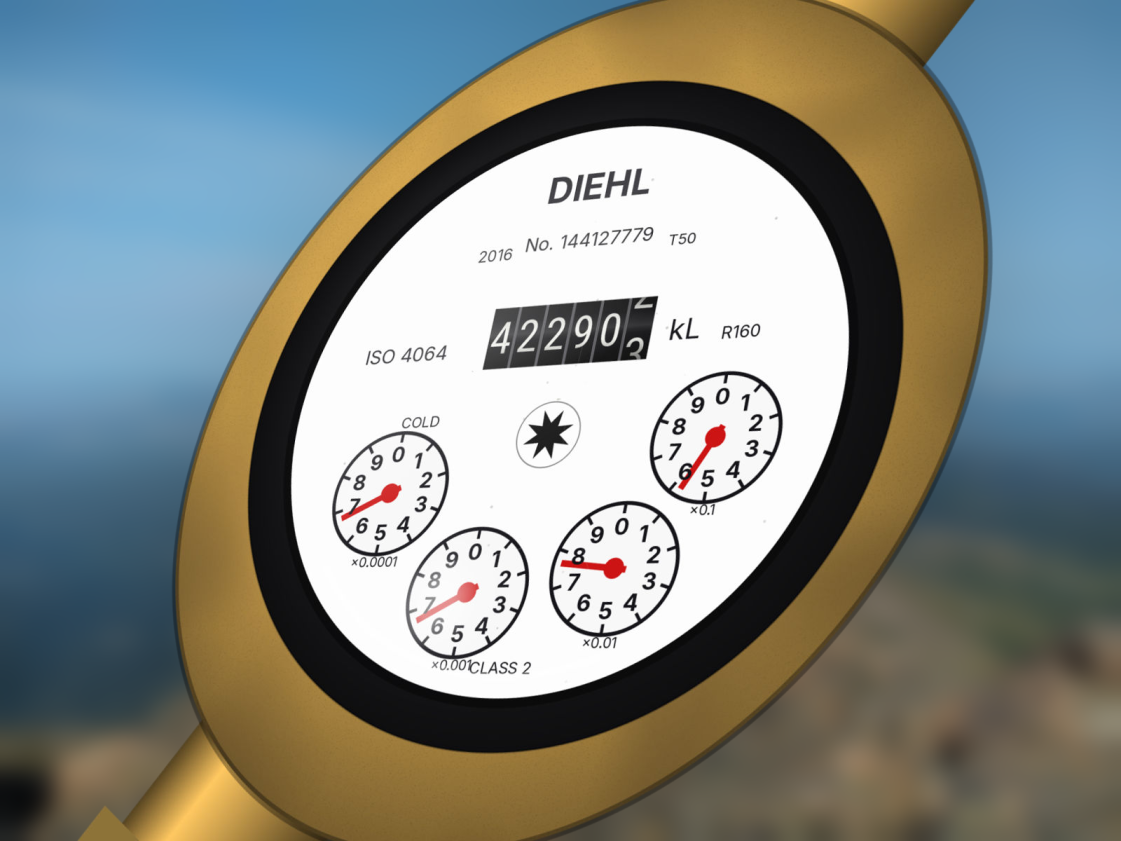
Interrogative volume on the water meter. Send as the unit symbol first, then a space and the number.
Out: kL 422902.5766
